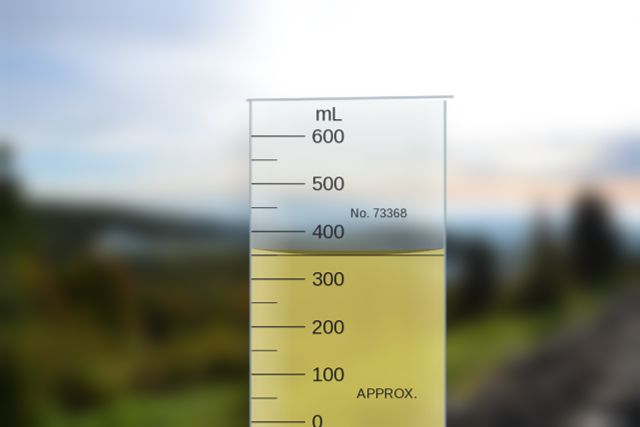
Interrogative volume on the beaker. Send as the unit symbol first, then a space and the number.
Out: mL 350
